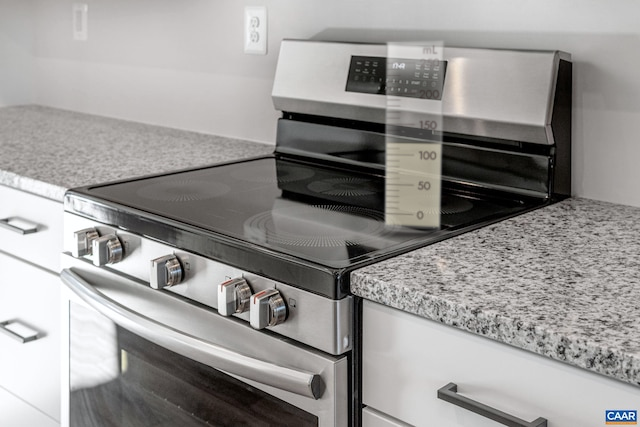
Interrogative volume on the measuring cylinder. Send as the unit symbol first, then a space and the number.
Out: mL 120
